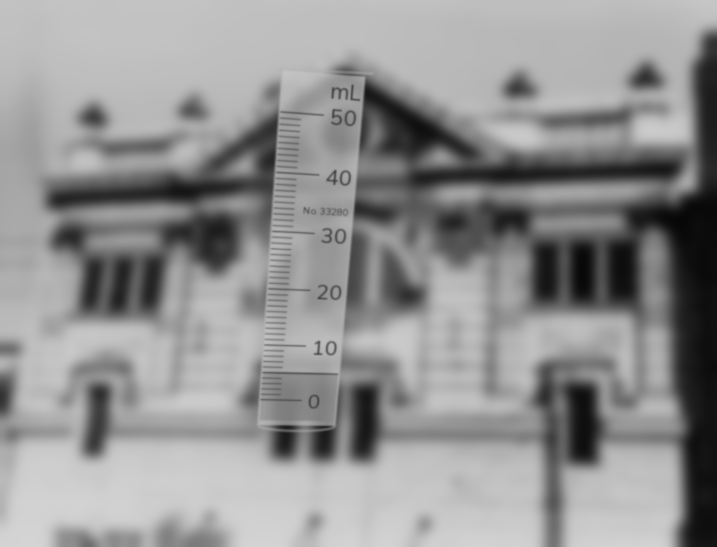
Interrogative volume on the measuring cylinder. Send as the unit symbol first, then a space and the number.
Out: mL 5
